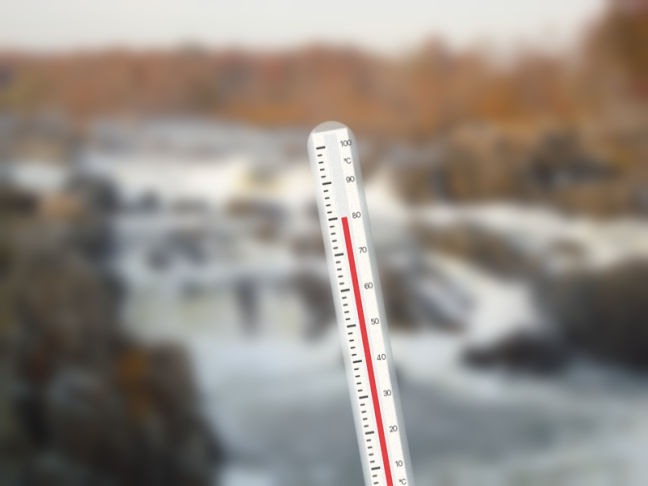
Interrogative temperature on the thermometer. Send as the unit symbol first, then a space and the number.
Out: °C 80
